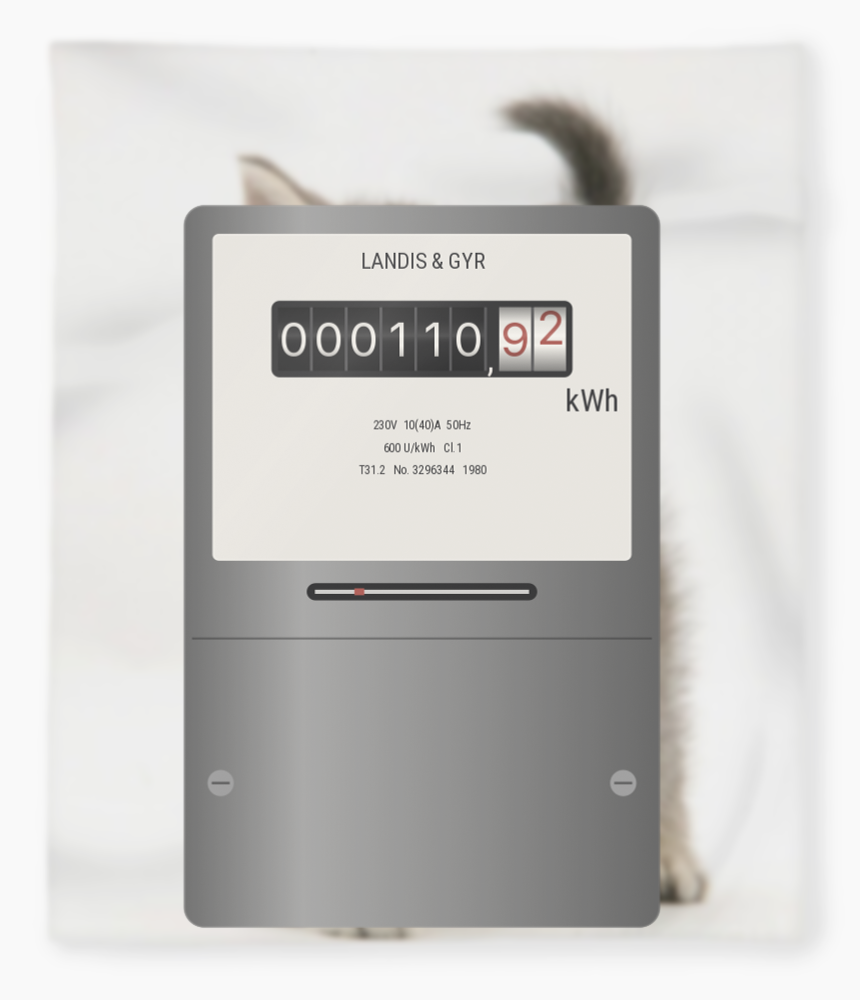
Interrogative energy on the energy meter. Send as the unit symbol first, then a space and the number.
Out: kWh 110.92
